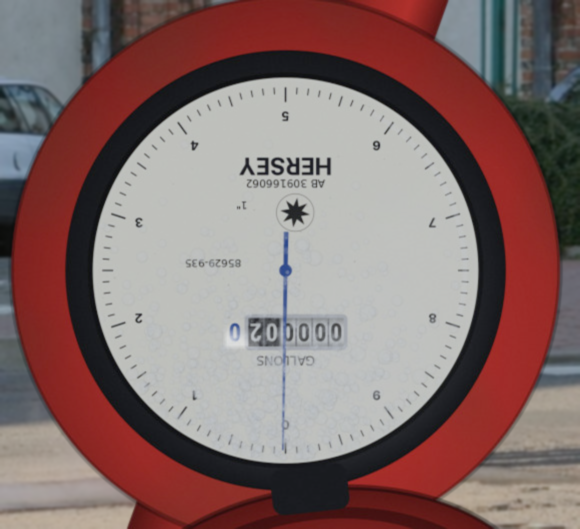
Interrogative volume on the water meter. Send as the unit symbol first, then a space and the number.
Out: gal 20.0
